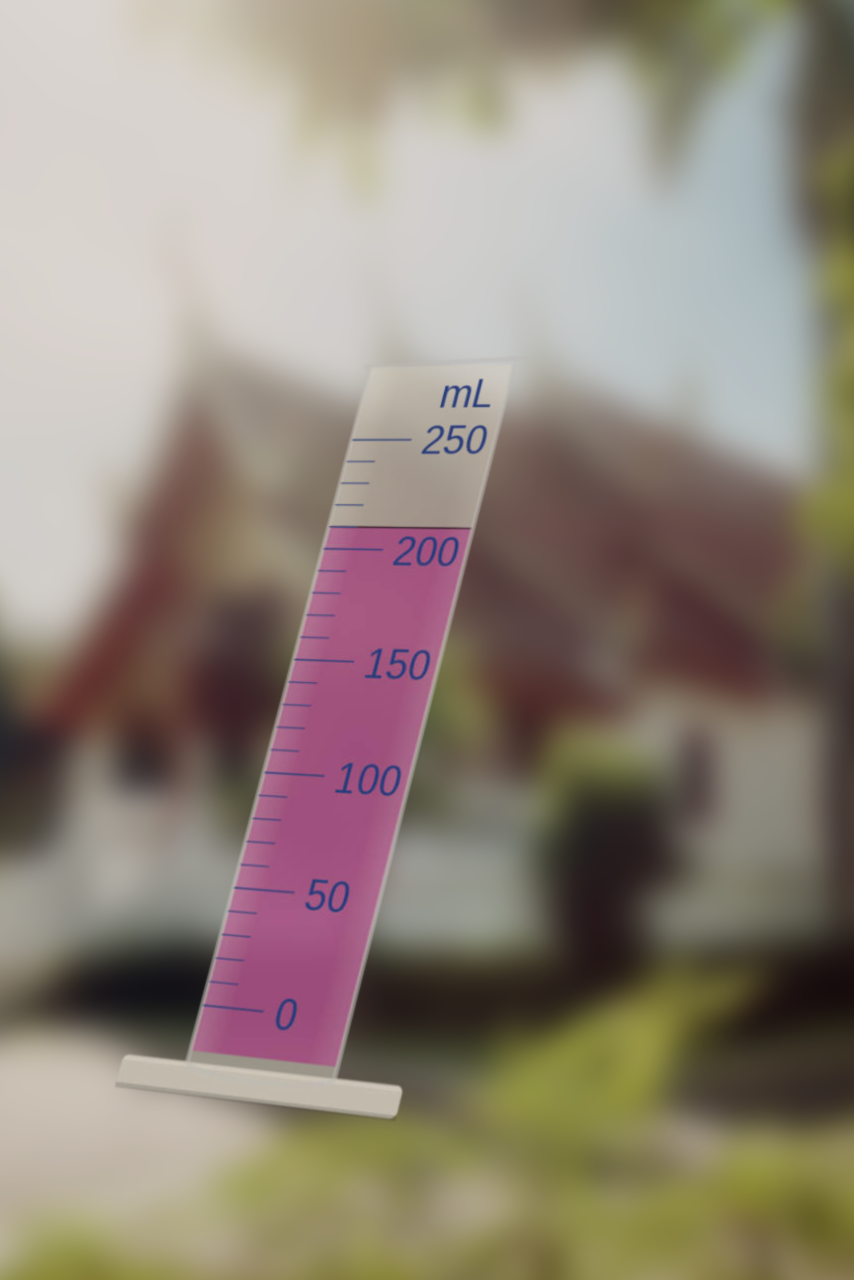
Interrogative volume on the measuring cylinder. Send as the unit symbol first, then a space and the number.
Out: mL 210
